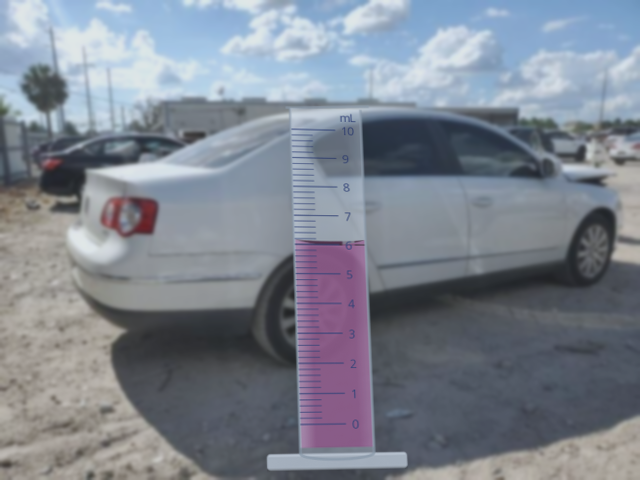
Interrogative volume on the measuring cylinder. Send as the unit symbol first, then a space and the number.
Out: mL 6
